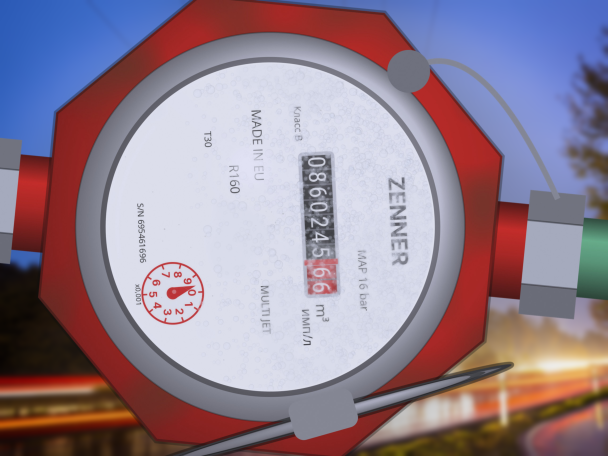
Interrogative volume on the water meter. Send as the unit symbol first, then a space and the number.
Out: m³ 860245.659
